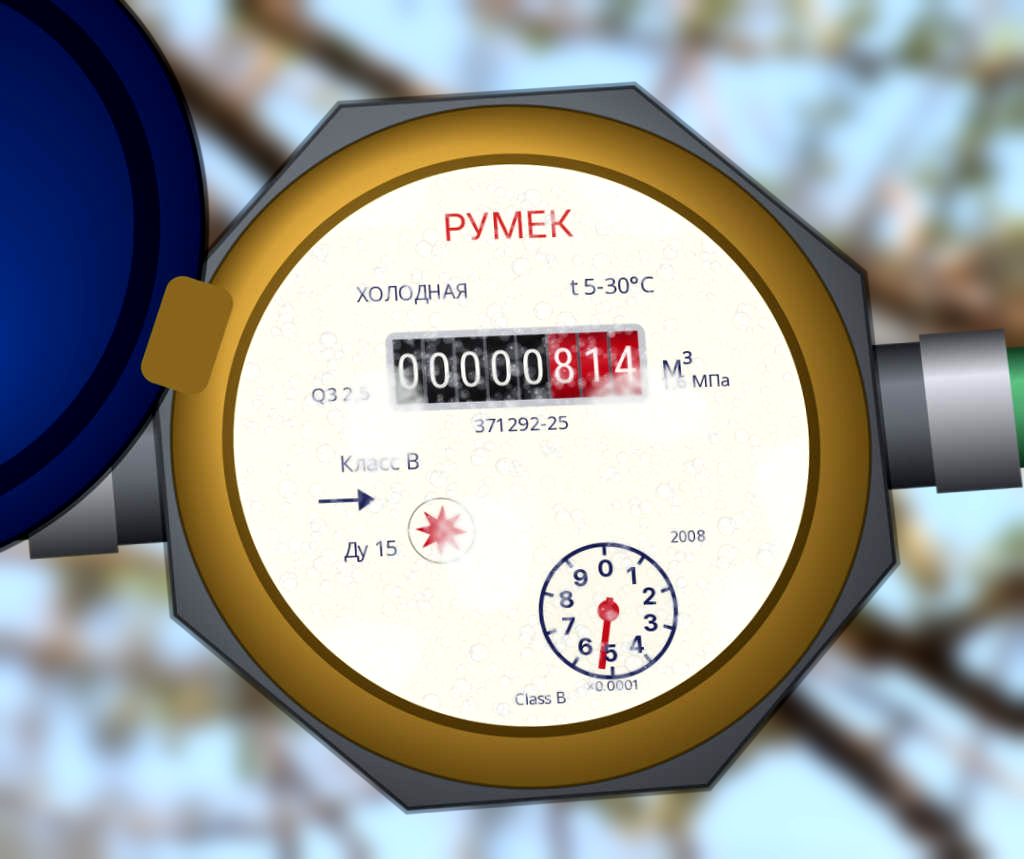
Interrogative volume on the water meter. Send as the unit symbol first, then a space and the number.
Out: m³ 0.8145
